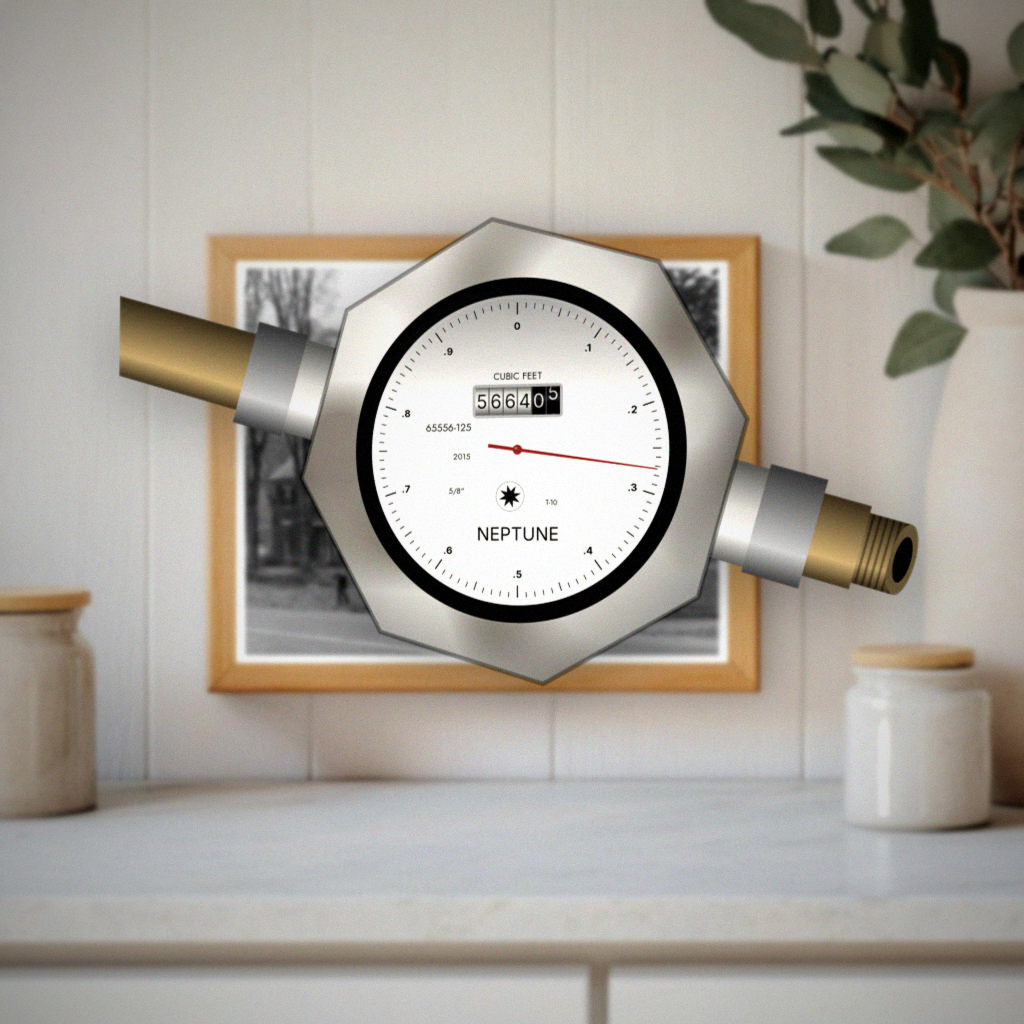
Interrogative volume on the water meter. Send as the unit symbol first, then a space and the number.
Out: ft³ 566405.27
